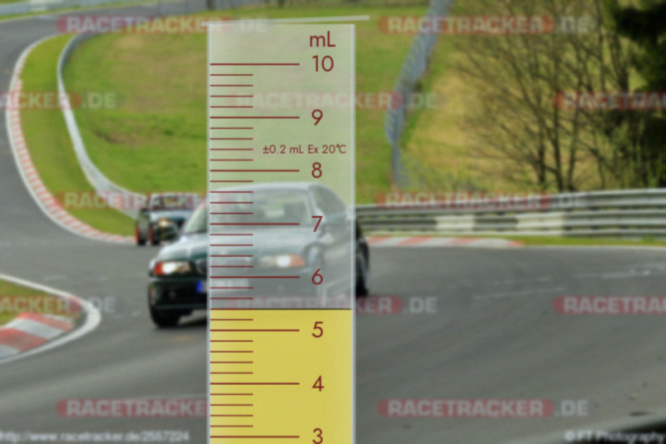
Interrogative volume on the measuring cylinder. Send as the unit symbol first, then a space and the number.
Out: mL 5.4
